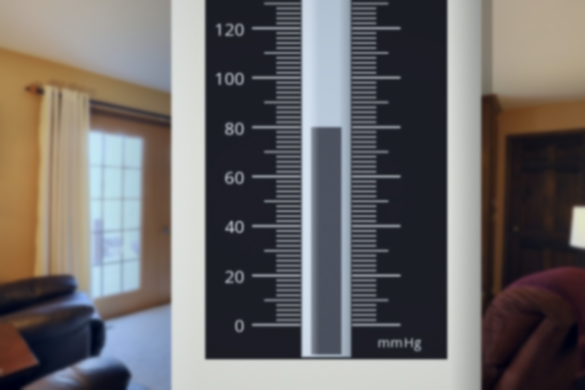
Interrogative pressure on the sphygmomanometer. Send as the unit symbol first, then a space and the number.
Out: mmHg 80
